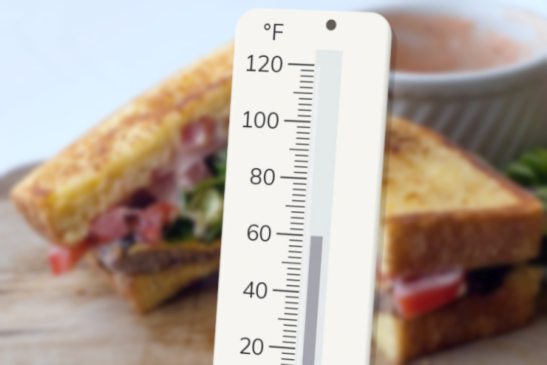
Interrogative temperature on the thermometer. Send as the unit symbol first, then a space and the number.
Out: °F 60
